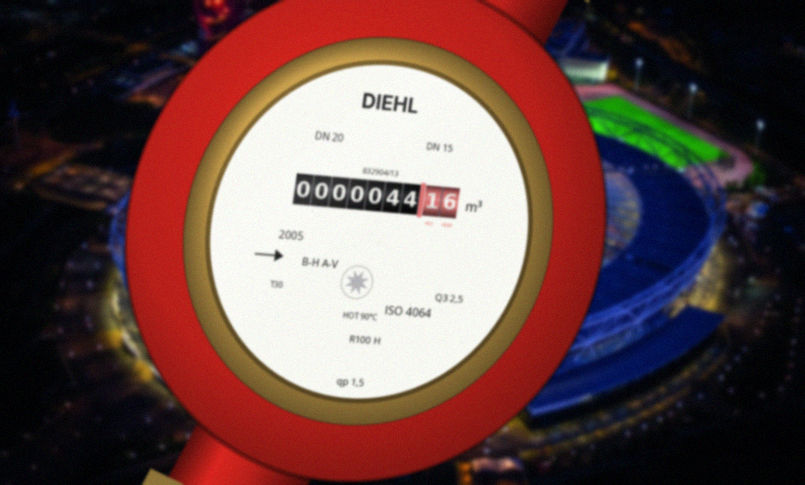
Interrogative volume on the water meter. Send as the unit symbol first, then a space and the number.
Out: m³ 44.16
